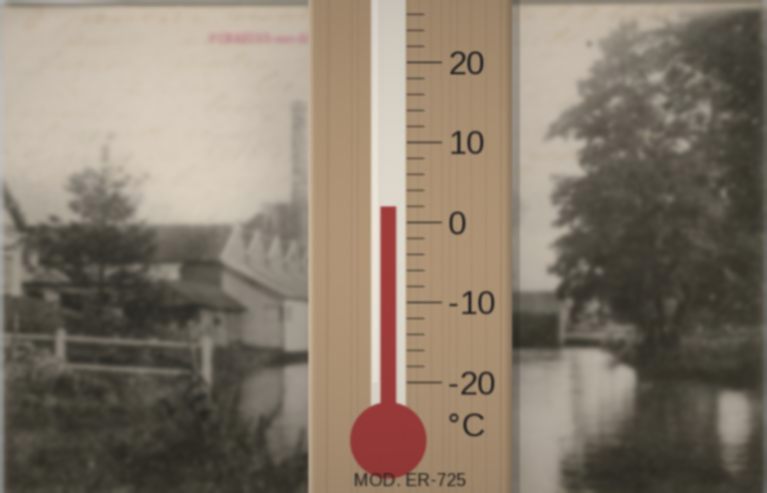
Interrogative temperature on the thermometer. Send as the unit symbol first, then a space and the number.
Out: °C 2
